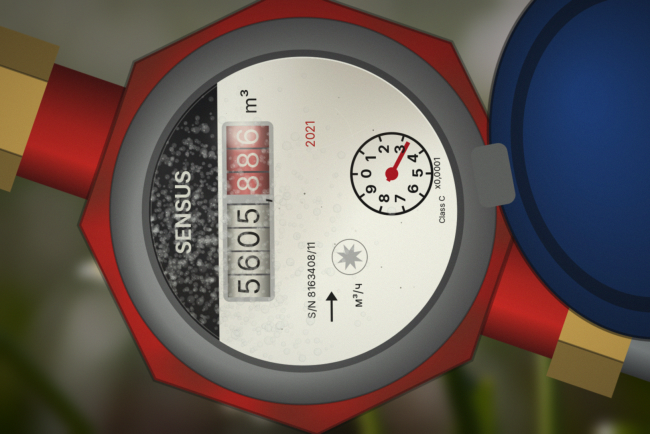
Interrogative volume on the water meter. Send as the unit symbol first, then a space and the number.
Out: m³ 5605.8863
